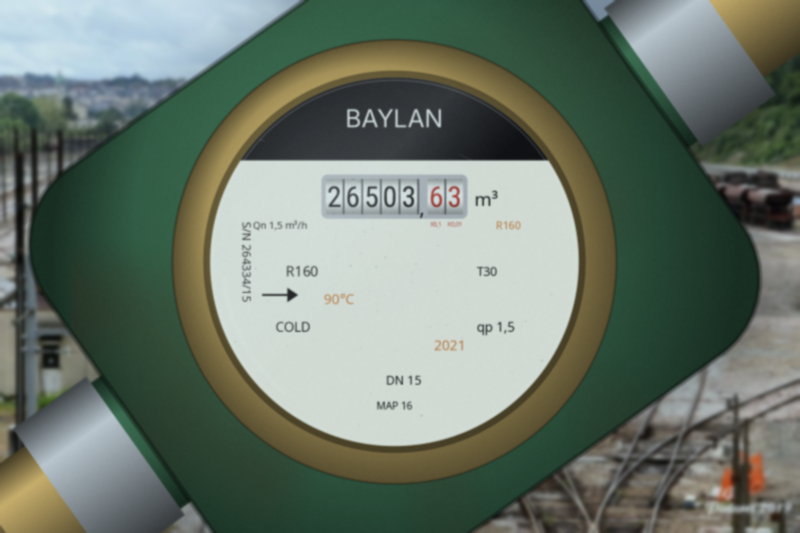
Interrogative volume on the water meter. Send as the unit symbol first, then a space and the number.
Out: m³ 26503.63
